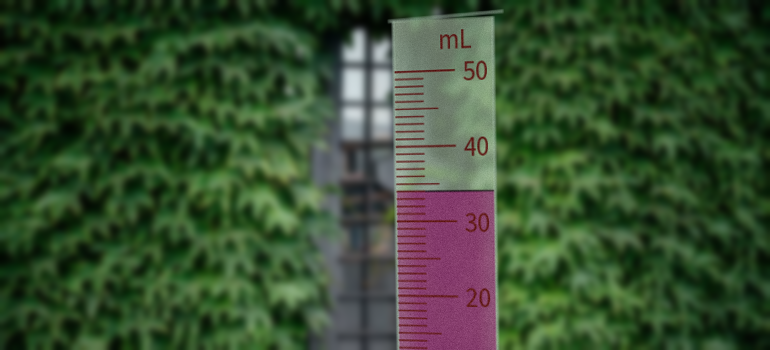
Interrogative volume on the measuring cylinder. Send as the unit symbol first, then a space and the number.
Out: mL 34
